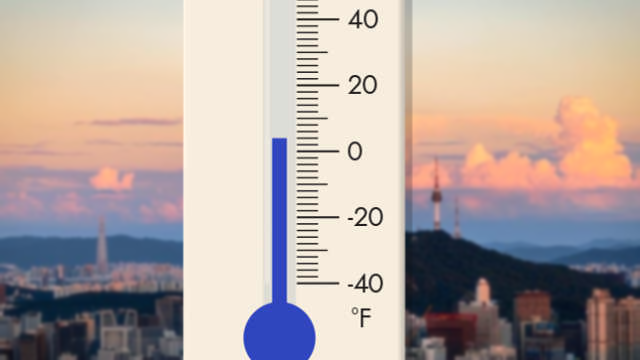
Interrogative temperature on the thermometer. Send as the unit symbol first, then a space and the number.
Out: °F 4
